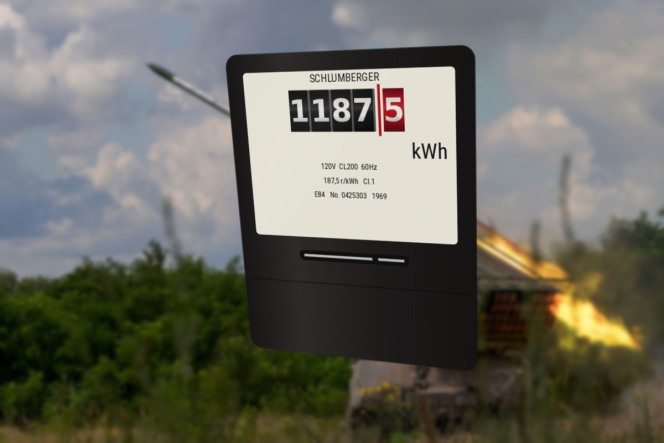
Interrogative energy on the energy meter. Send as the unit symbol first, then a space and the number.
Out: kWh 1187.5
